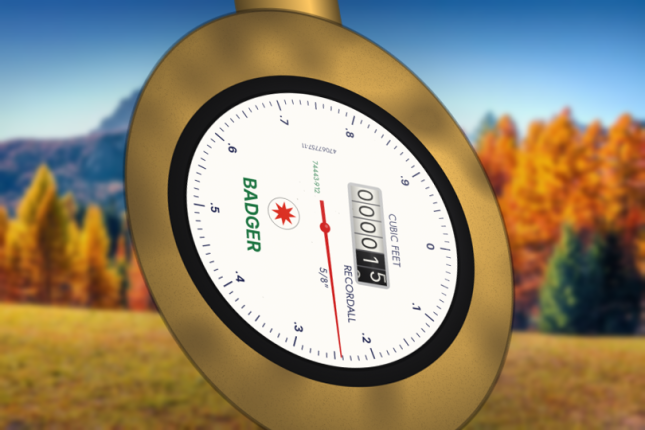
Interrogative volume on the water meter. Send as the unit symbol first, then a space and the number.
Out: ft³ 15.24
